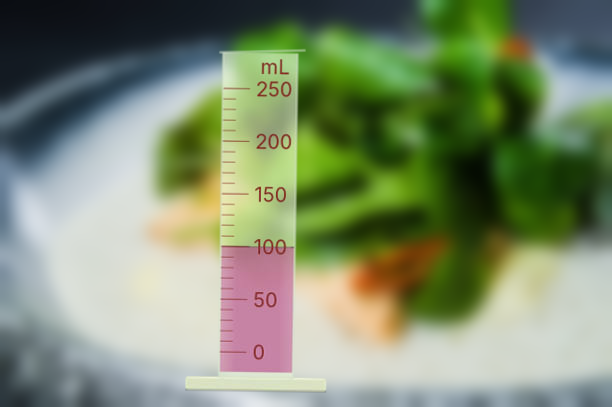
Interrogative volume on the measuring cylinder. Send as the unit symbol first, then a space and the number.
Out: mL 100
